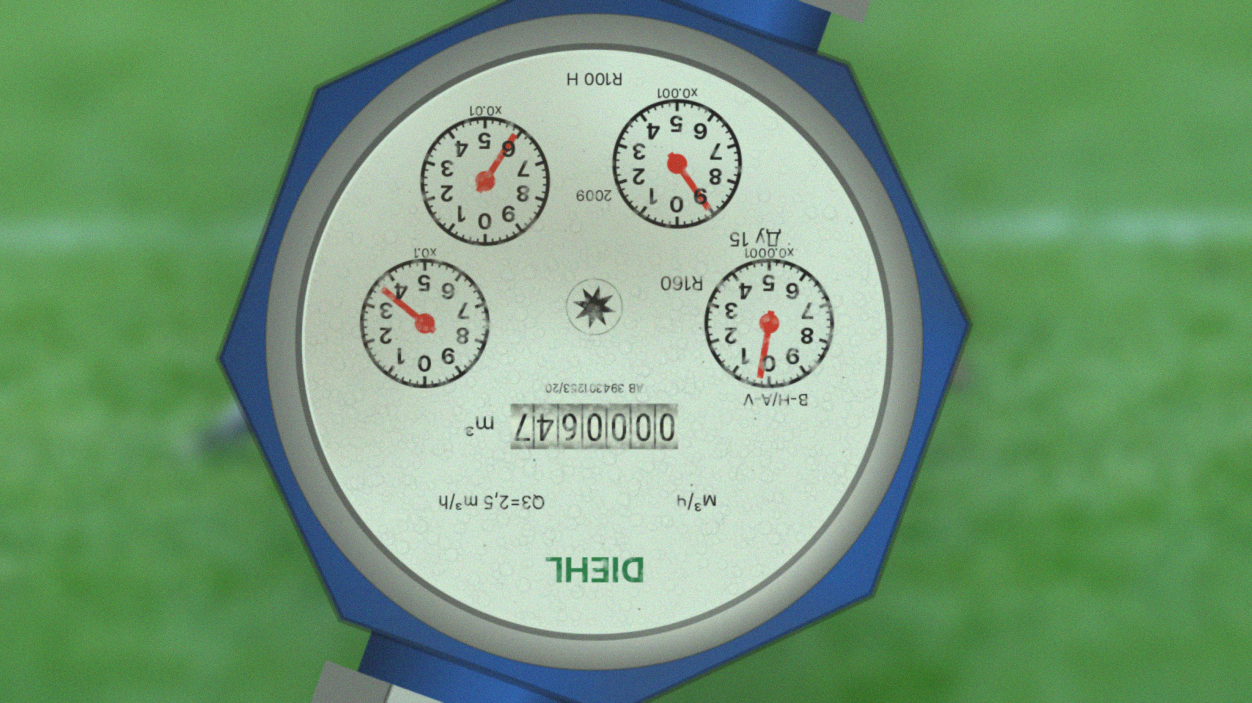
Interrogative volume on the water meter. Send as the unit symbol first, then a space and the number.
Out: m³ 647.3590
